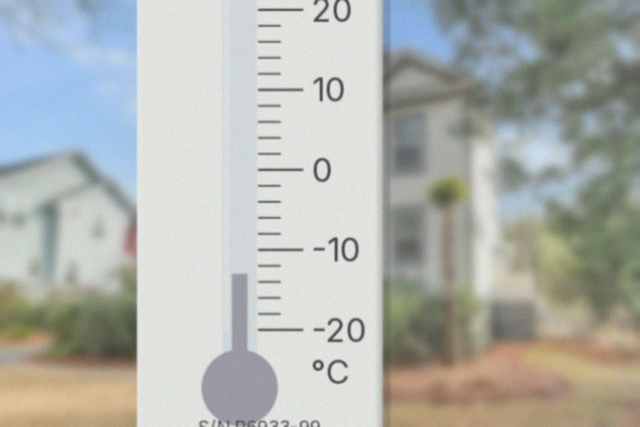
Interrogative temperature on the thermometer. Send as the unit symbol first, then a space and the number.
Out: °C -13
